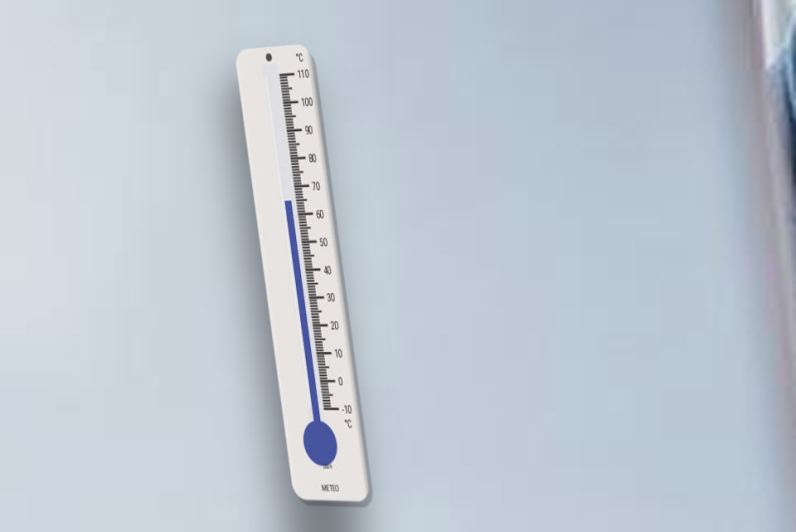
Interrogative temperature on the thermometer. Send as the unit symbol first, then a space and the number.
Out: °C 65
